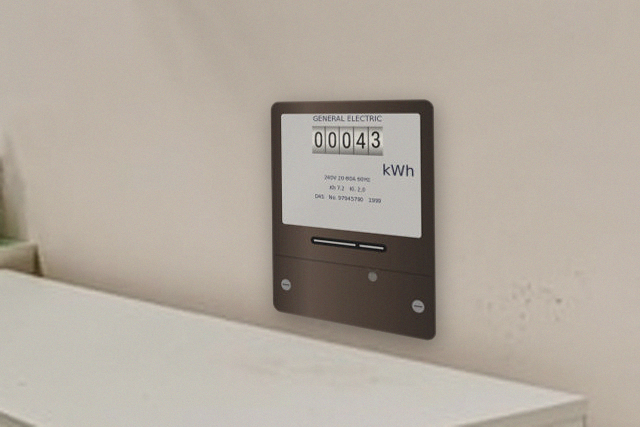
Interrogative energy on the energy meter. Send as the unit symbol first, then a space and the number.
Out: kWh 43
